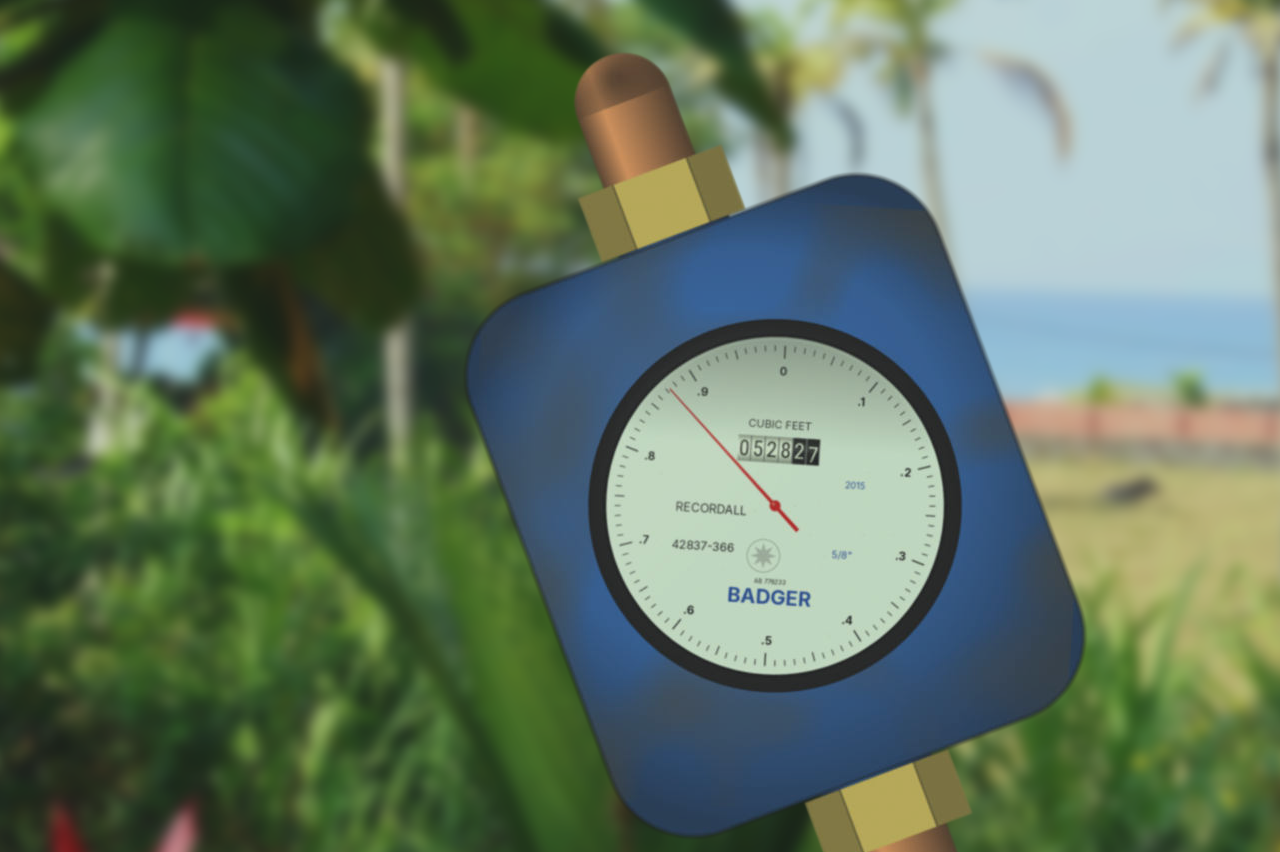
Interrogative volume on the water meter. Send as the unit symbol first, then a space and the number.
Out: ft³ 52826.87
